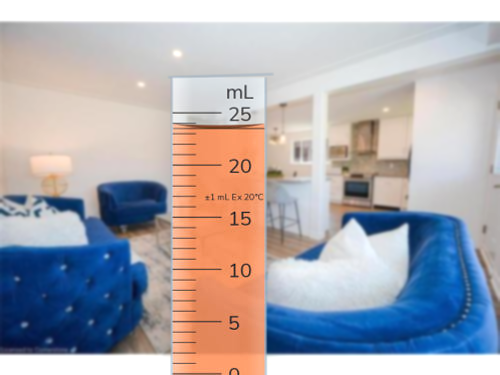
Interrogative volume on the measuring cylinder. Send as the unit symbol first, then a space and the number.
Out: mL 23.5
